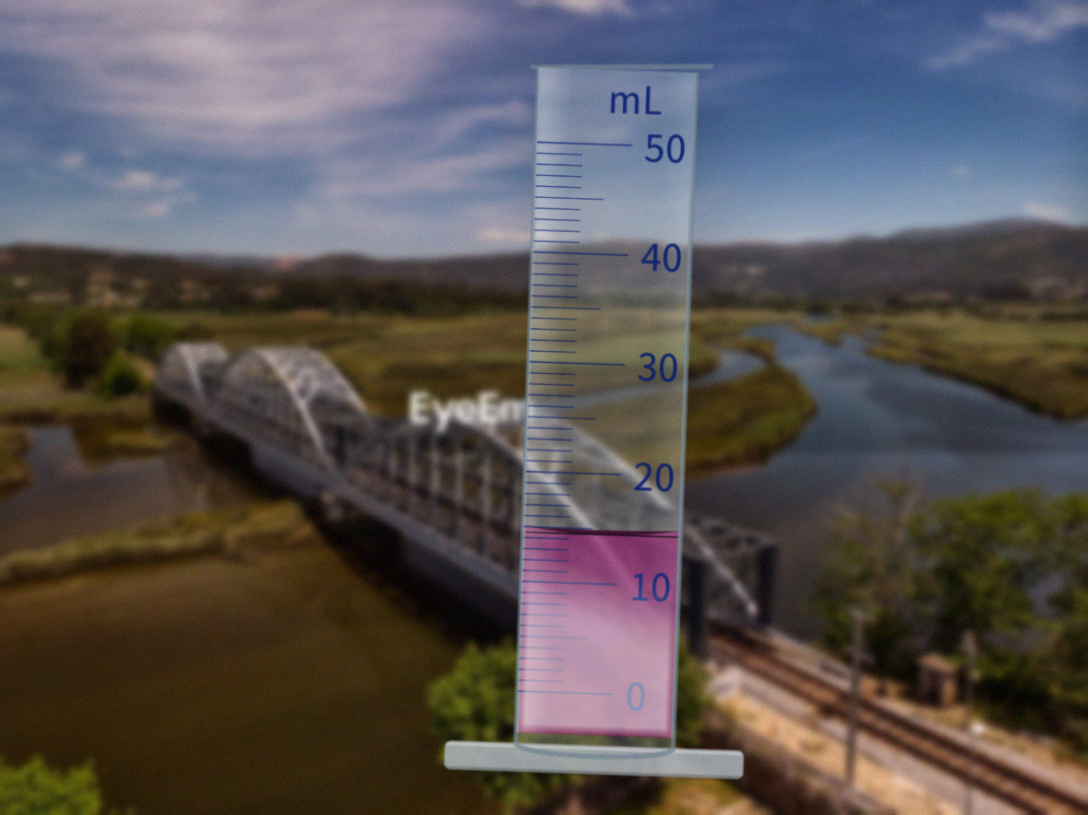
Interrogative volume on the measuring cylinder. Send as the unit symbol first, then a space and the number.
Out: mL 14.5
